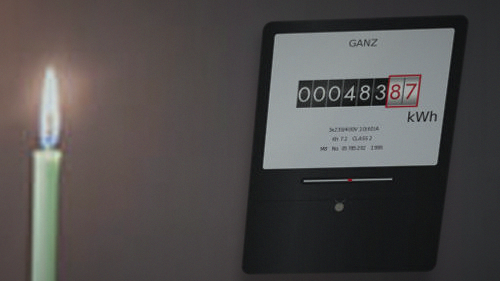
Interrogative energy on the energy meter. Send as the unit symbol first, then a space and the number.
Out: kWh 483.87
